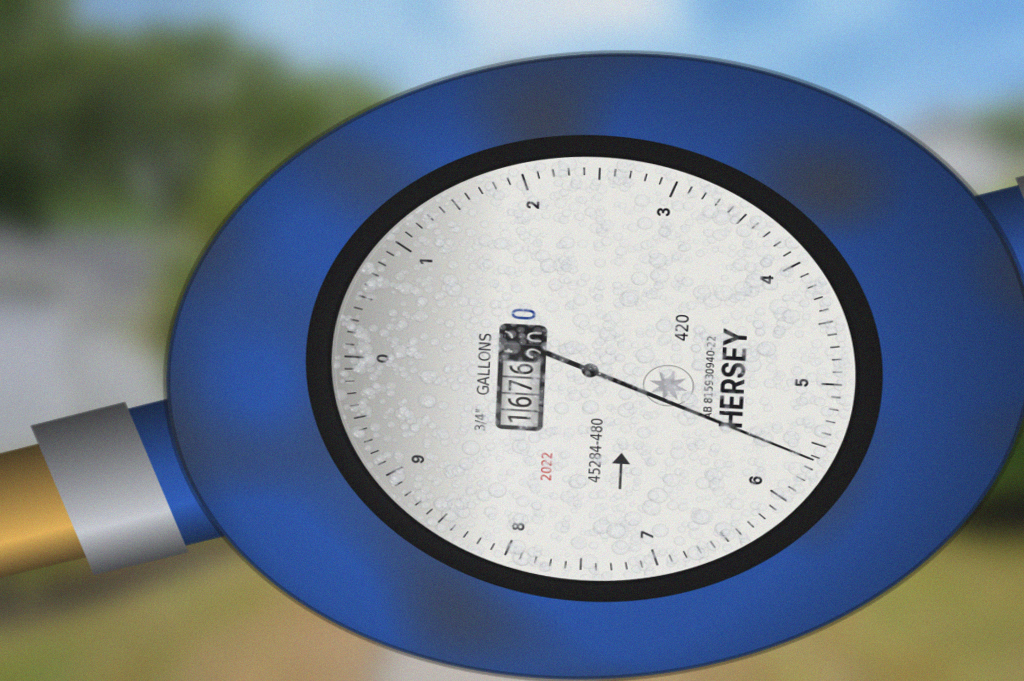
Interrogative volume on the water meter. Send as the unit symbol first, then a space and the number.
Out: gal 1676195.6
